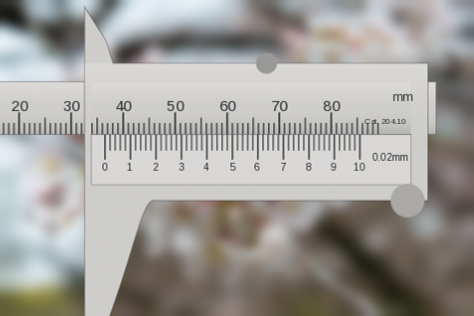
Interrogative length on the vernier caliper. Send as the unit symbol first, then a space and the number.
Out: mm 36.5
